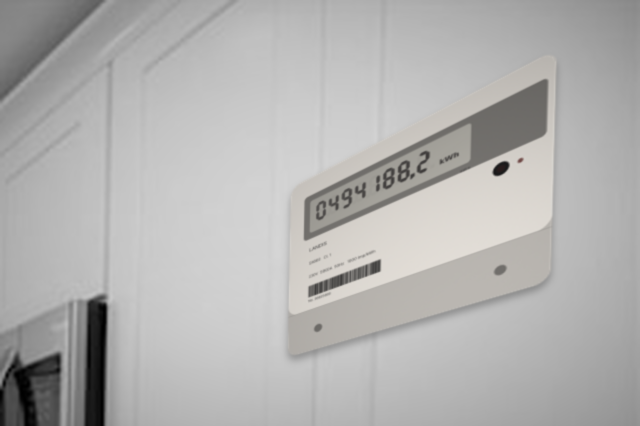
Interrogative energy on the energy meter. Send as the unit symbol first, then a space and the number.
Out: kWh 494188.2
